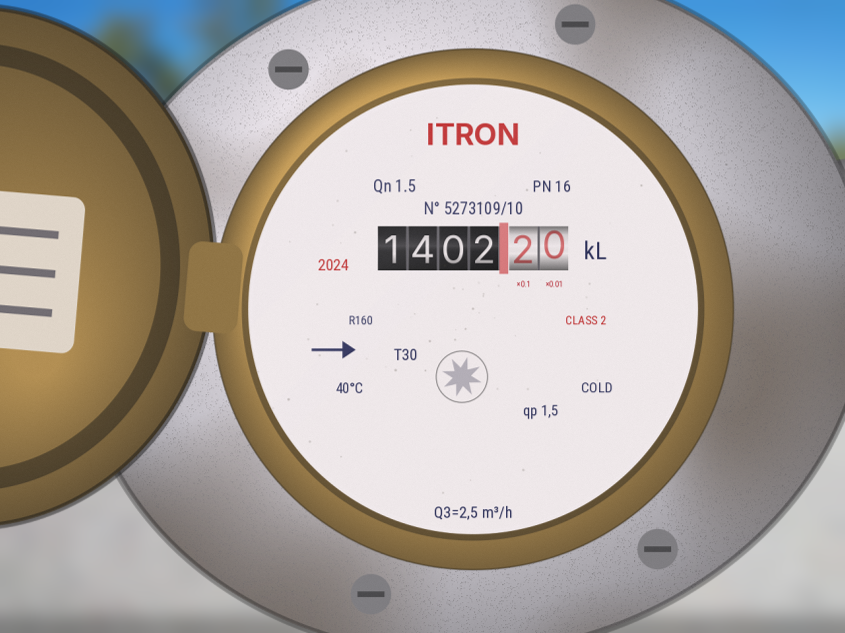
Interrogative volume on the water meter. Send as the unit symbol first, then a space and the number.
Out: kL 1402.20
